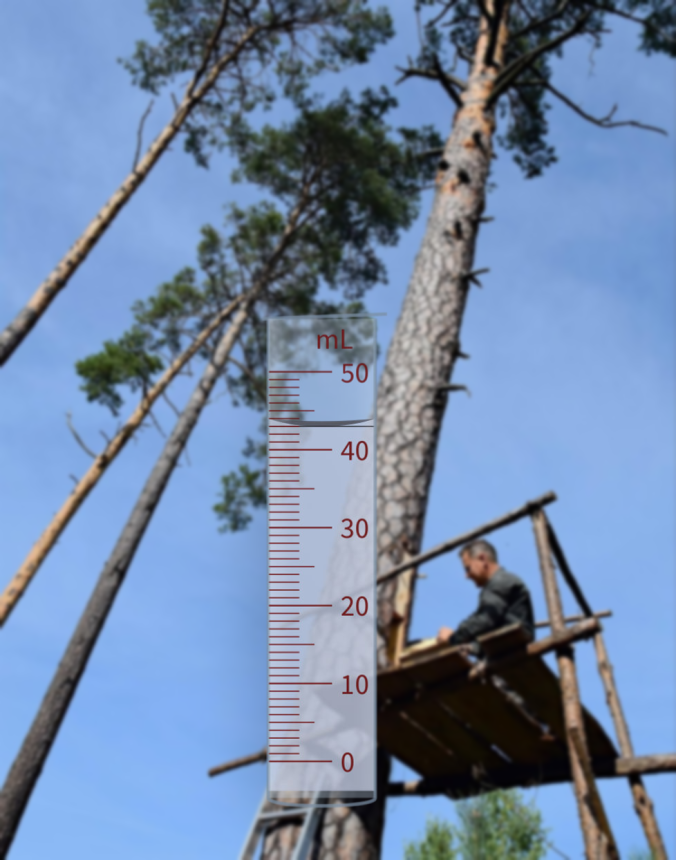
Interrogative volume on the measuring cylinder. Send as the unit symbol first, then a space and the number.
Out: mL 43
